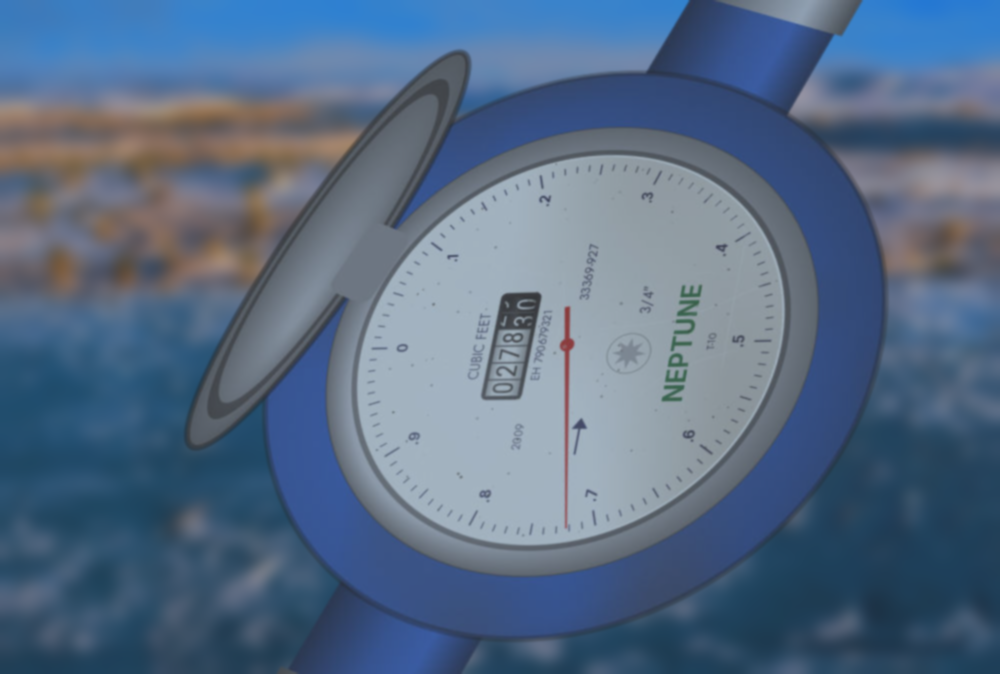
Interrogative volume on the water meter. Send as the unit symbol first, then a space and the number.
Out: ft³ 27829.72
